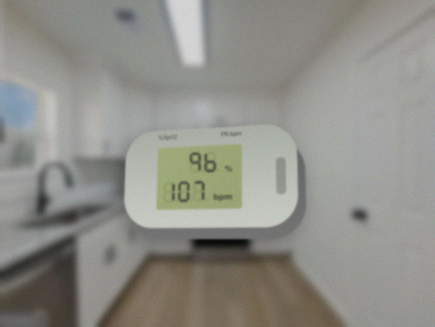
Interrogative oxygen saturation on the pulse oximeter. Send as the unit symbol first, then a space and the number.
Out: % 96
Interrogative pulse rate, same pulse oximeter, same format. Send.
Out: bpm 107
